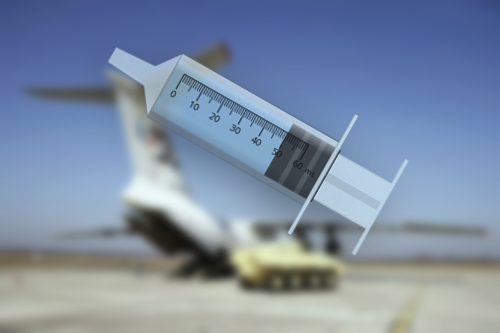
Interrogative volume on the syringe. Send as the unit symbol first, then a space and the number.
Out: mL 50
